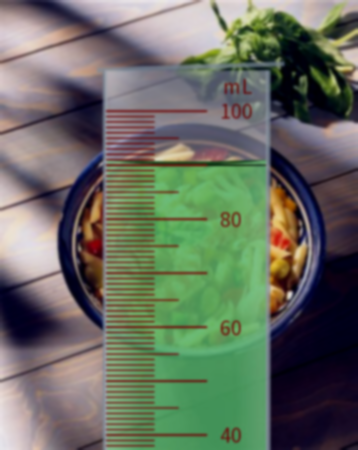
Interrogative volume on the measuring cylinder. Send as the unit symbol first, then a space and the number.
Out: mL 90
